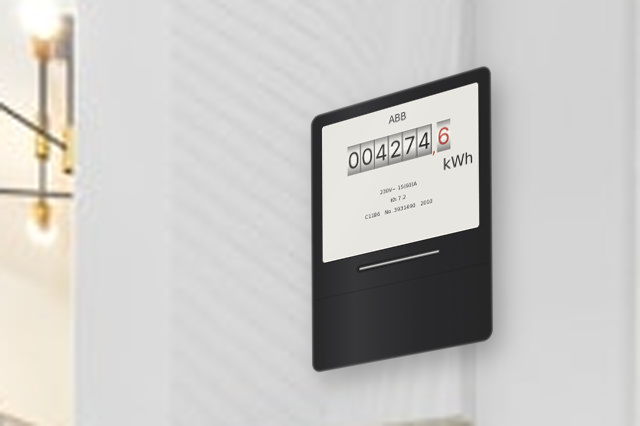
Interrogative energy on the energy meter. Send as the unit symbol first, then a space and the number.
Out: kWh 4274.6
